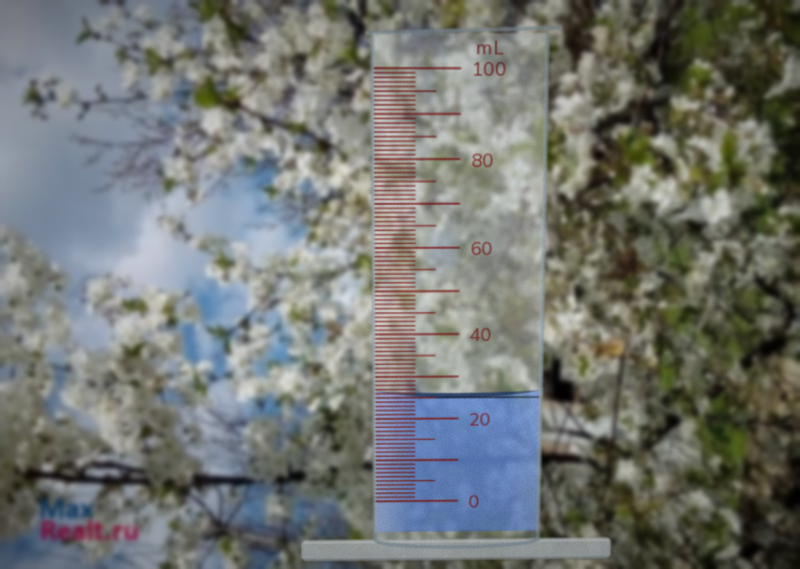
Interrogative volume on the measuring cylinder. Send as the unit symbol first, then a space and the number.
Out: mL 25
